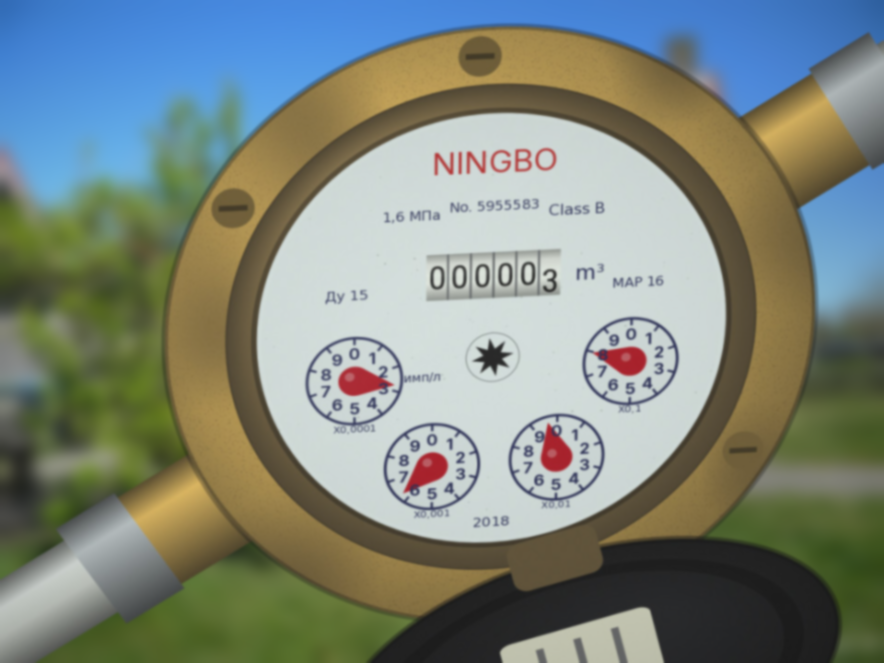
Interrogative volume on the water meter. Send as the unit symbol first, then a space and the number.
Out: m³ 2.7962
